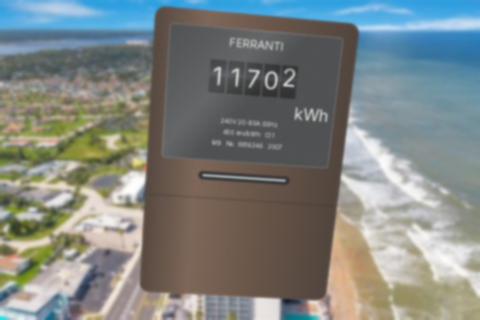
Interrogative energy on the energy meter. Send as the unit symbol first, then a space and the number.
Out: kWh 11702
